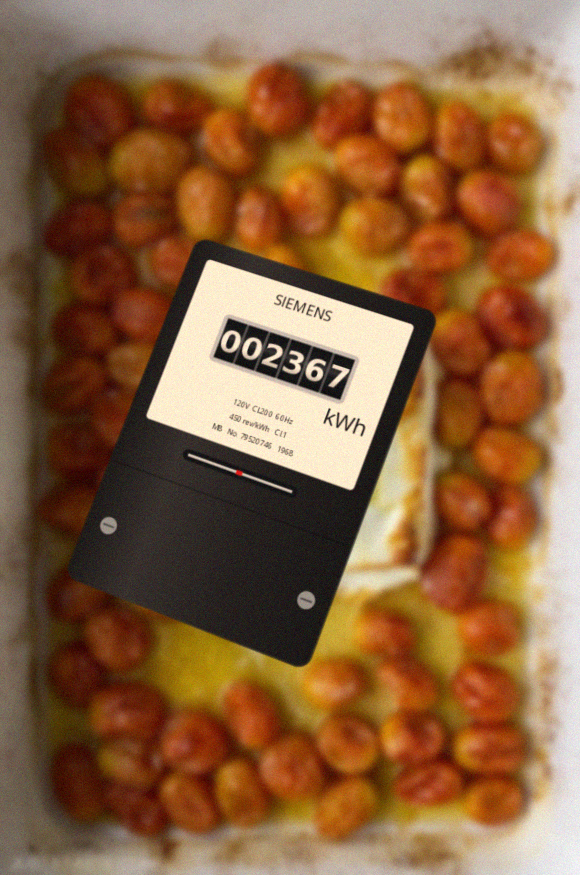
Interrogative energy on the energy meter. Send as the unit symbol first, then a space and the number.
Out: kWh 2367
